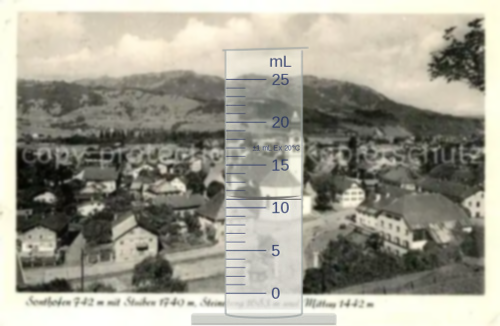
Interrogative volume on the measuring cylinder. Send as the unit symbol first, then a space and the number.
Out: mL 11
